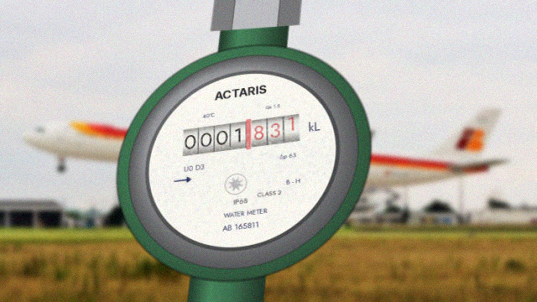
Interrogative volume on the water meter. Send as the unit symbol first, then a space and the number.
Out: kL 1.831
